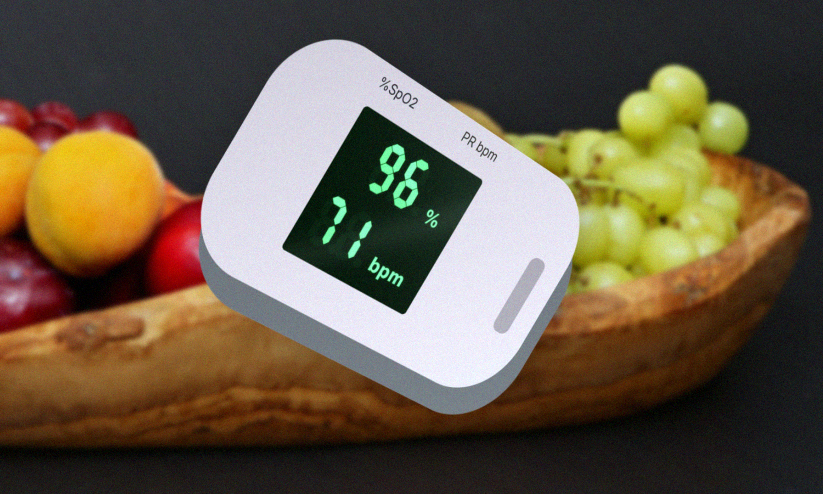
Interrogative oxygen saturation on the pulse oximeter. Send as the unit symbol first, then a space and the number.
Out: % 96
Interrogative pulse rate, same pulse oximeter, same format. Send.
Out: bpm 71
